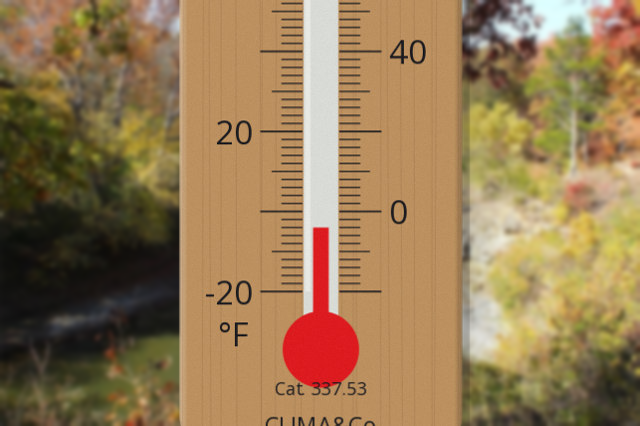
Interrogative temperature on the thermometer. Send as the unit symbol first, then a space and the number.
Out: °F -4
